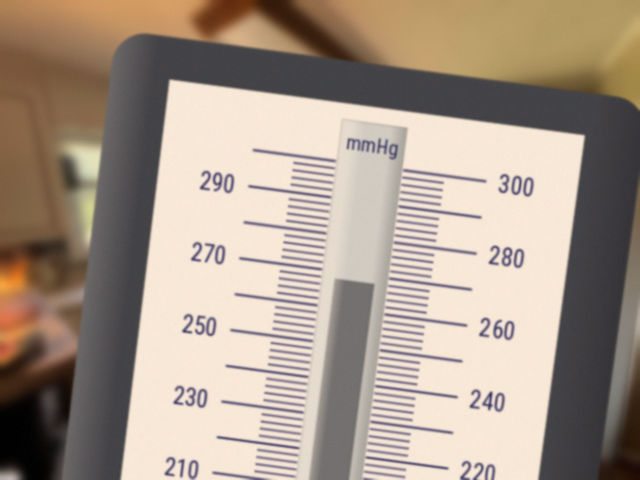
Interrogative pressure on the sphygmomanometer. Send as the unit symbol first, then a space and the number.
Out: mmHg 268
